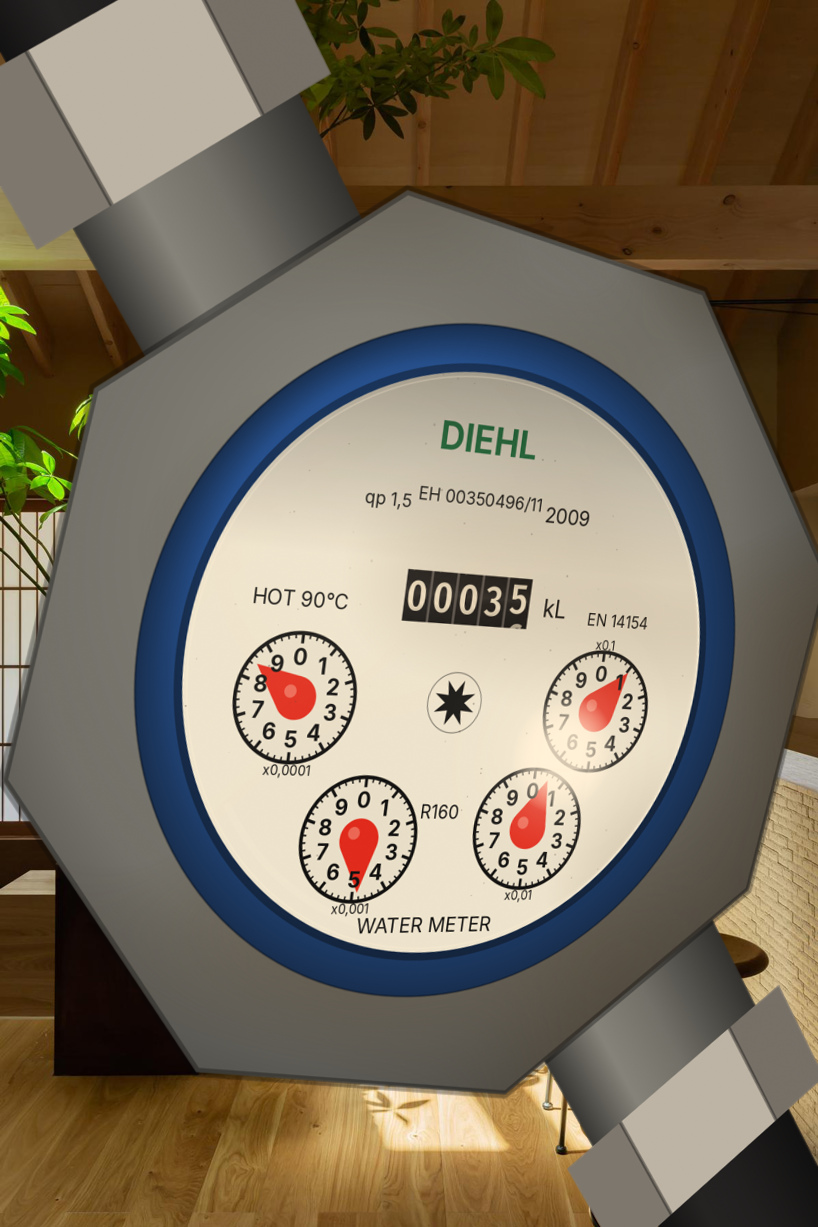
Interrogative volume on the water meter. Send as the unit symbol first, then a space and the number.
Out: kL 35.1048
